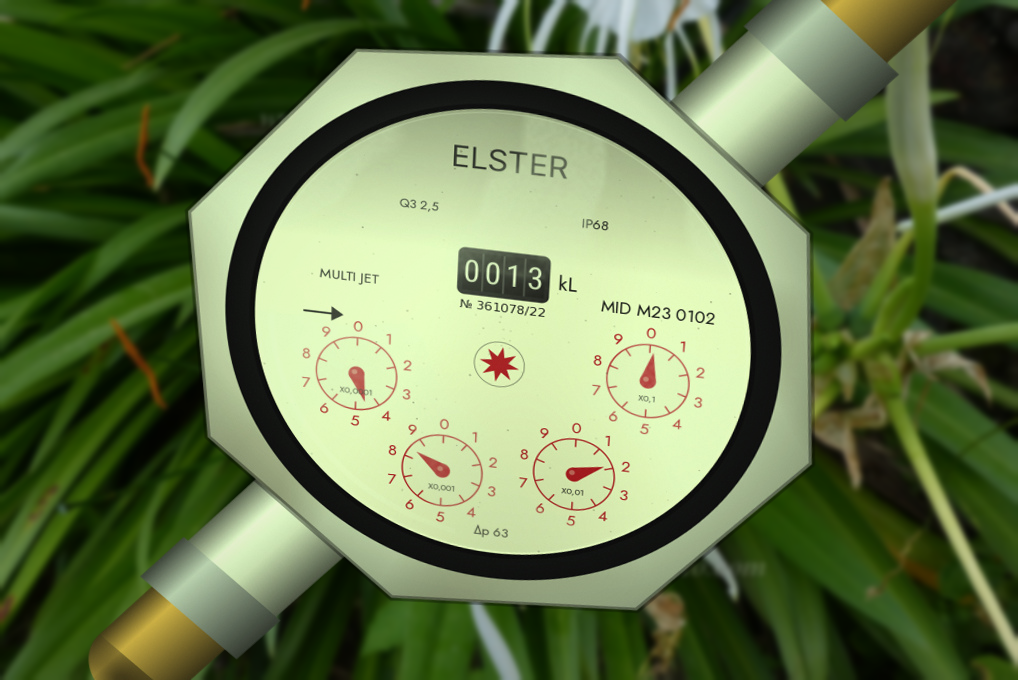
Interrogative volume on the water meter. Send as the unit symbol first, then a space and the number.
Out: kL 13.0184
